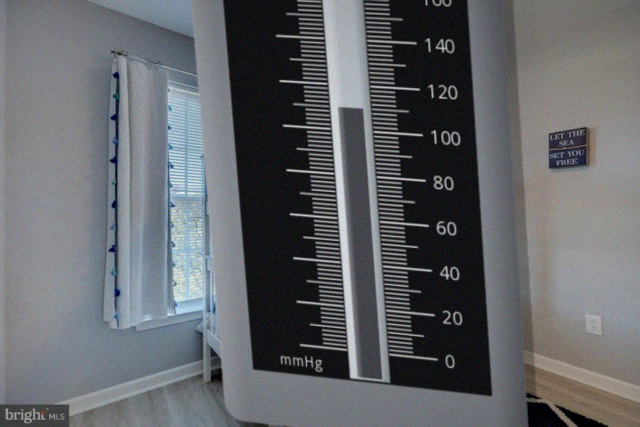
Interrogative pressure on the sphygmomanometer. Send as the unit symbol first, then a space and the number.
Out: mmHg 110
